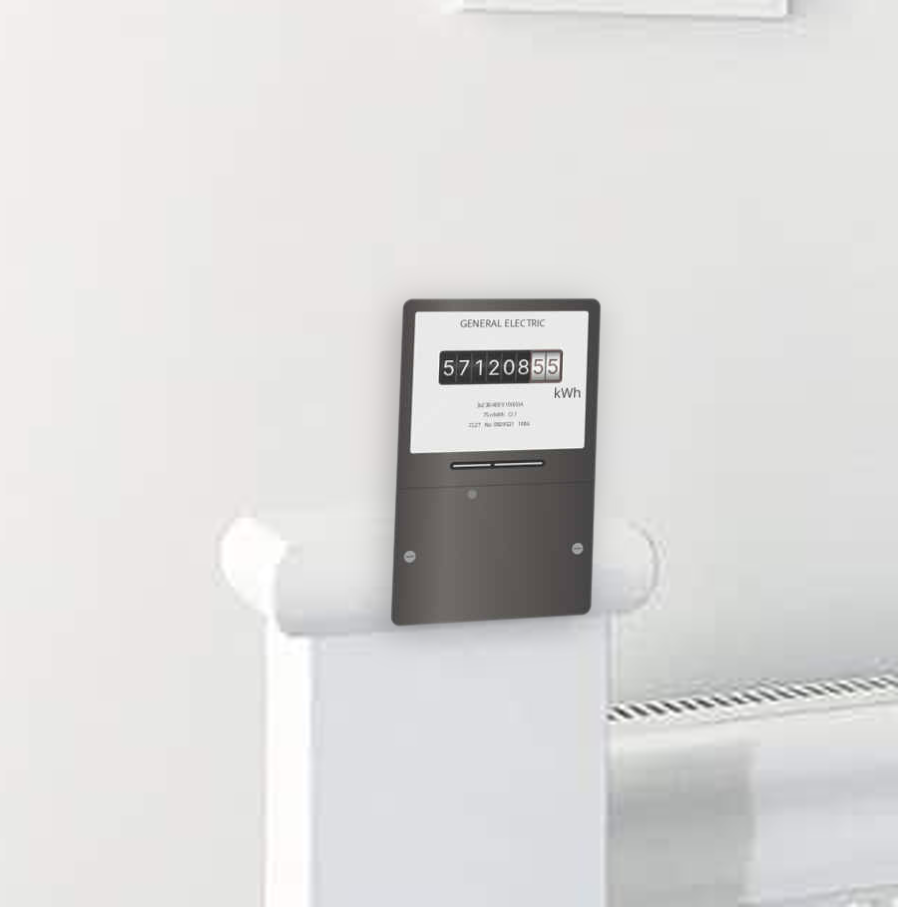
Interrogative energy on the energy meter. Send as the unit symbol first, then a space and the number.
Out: kWh 571208.55
